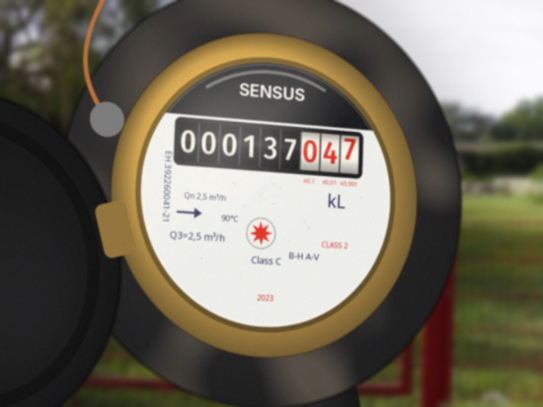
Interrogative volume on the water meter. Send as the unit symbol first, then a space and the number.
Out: kL 137.047
